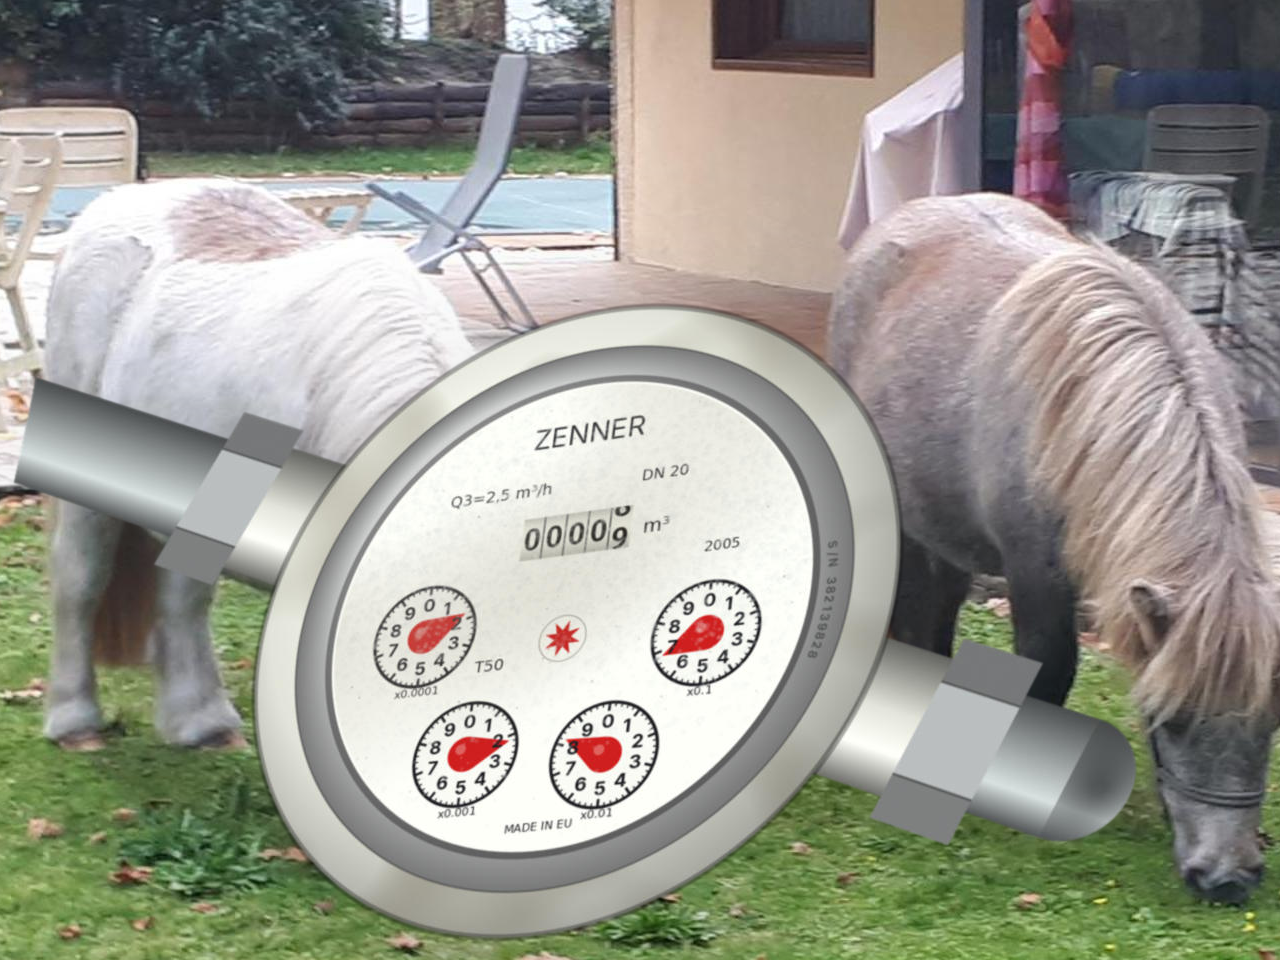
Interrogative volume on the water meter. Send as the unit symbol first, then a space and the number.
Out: m³ 8.6821
